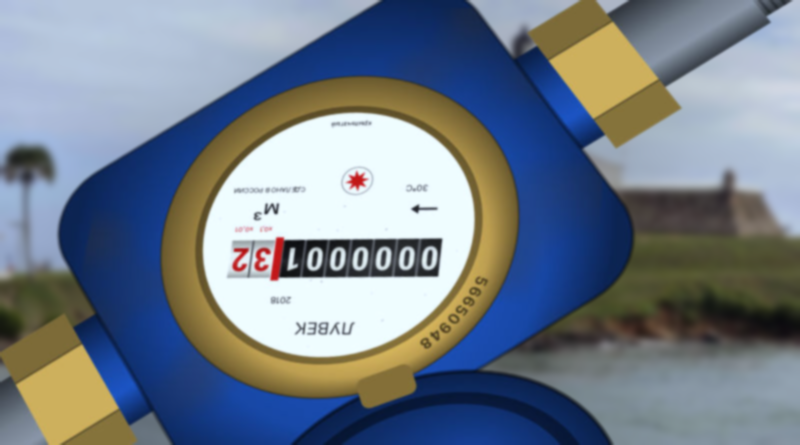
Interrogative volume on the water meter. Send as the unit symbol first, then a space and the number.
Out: m³ 1.32
